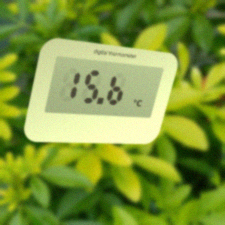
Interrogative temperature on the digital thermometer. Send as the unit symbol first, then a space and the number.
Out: °C 15.6
